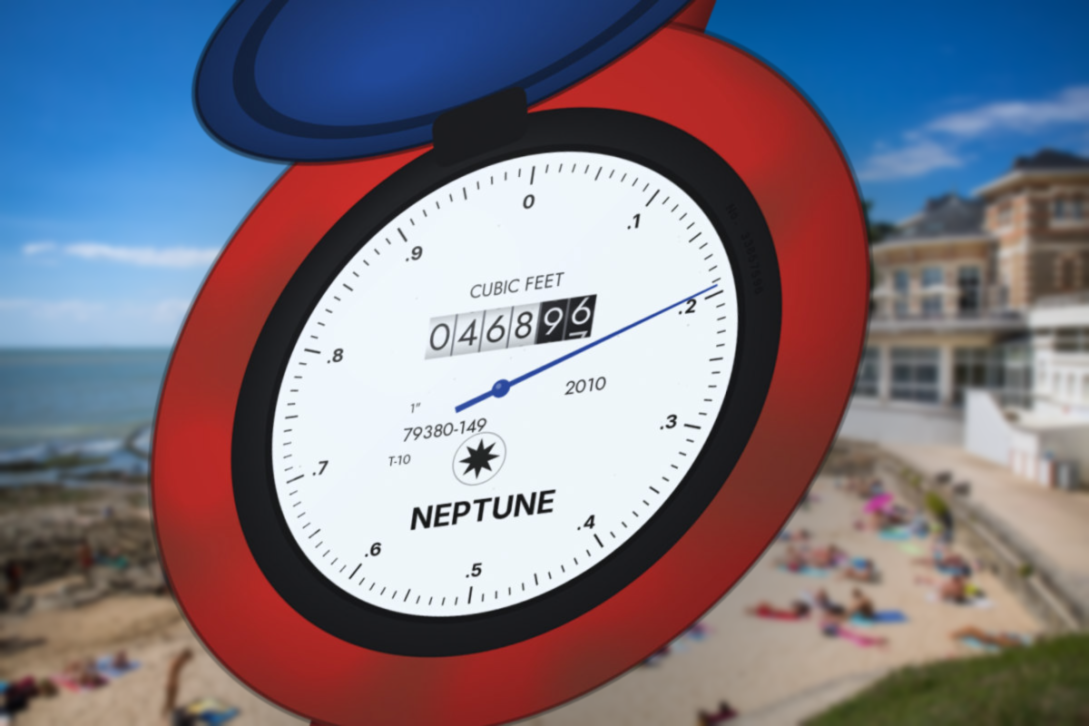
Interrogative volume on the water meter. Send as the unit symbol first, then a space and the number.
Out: ft³ 46896.19
